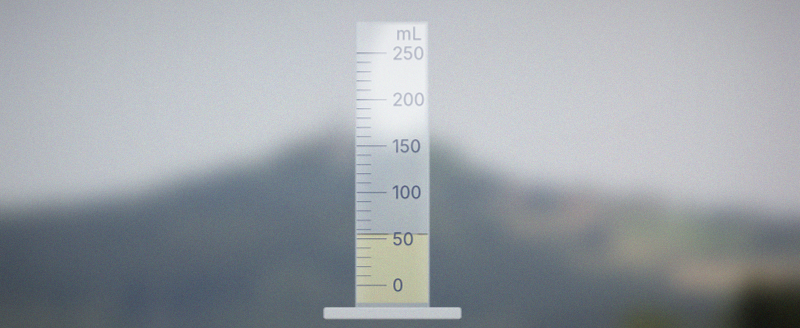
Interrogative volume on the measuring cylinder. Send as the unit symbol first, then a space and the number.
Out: mL 55
